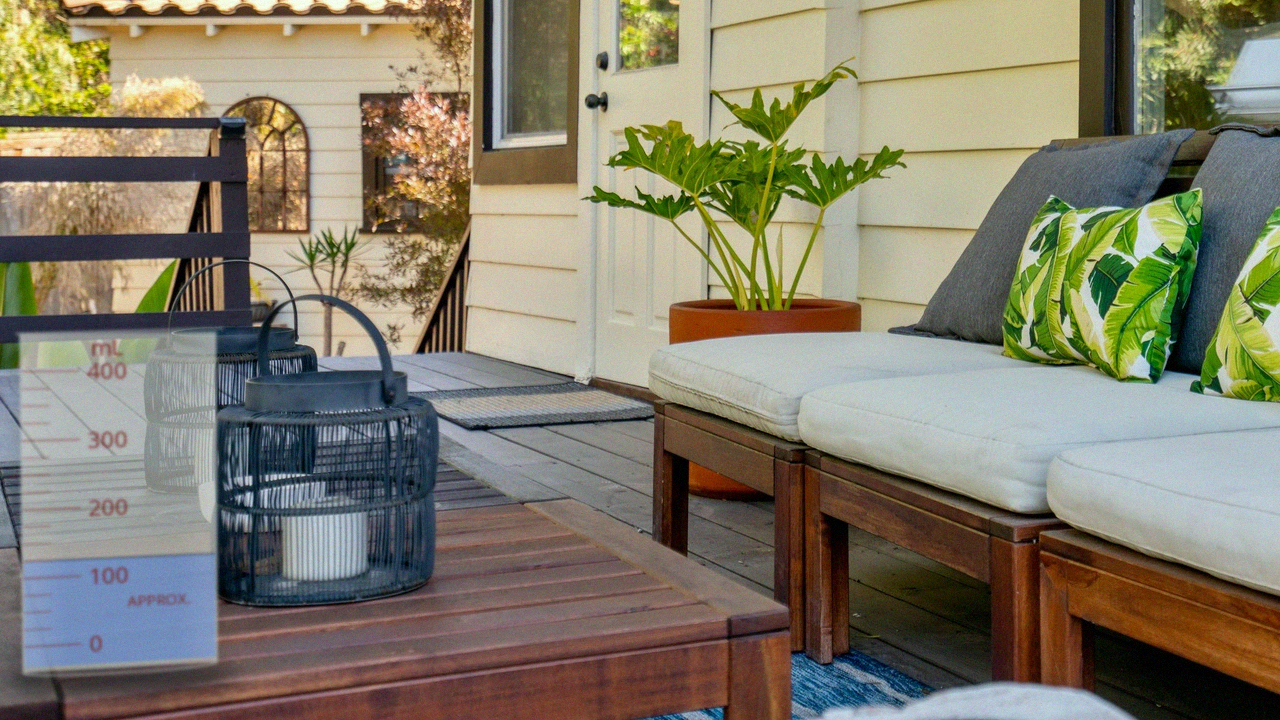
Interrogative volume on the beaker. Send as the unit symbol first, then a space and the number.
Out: mL 125
